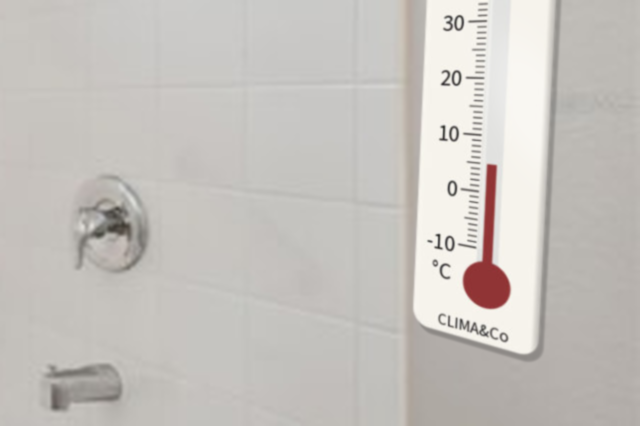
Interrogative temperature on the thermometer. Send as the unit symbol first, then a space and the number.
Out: °C 5
